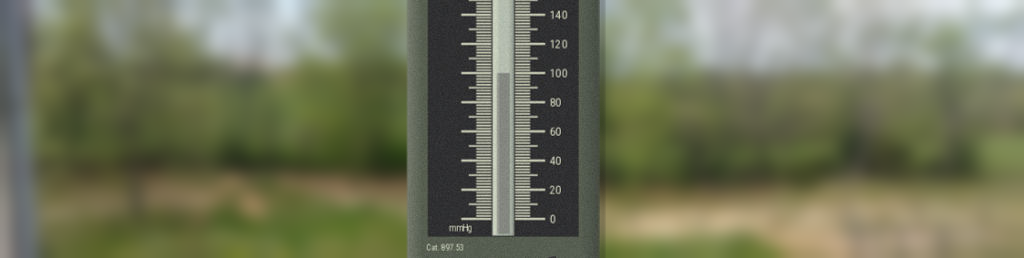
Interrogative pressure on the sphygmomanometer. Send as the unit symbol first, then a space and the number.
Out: mmHg 100
